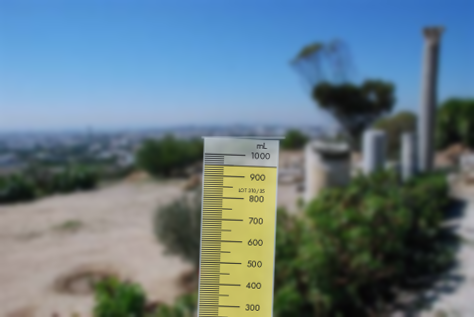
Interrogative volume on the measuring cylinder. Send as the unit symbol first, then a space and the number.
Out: mL 950
